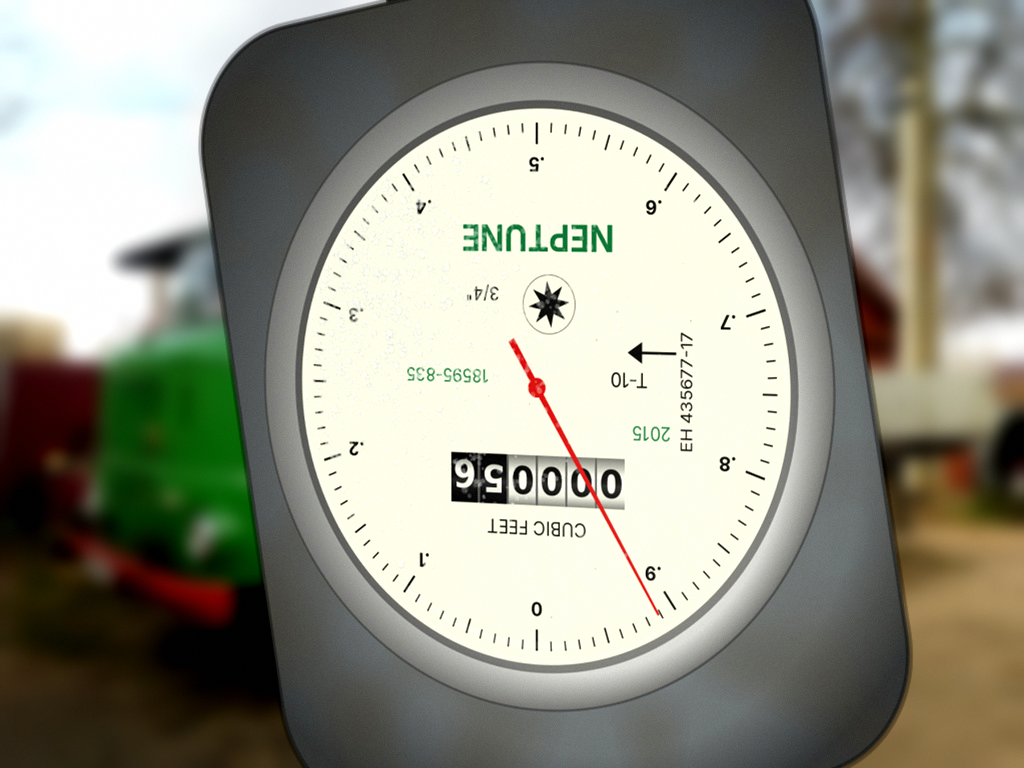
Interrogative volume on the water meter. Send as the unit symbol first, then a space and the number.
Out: ft³ 55.91
